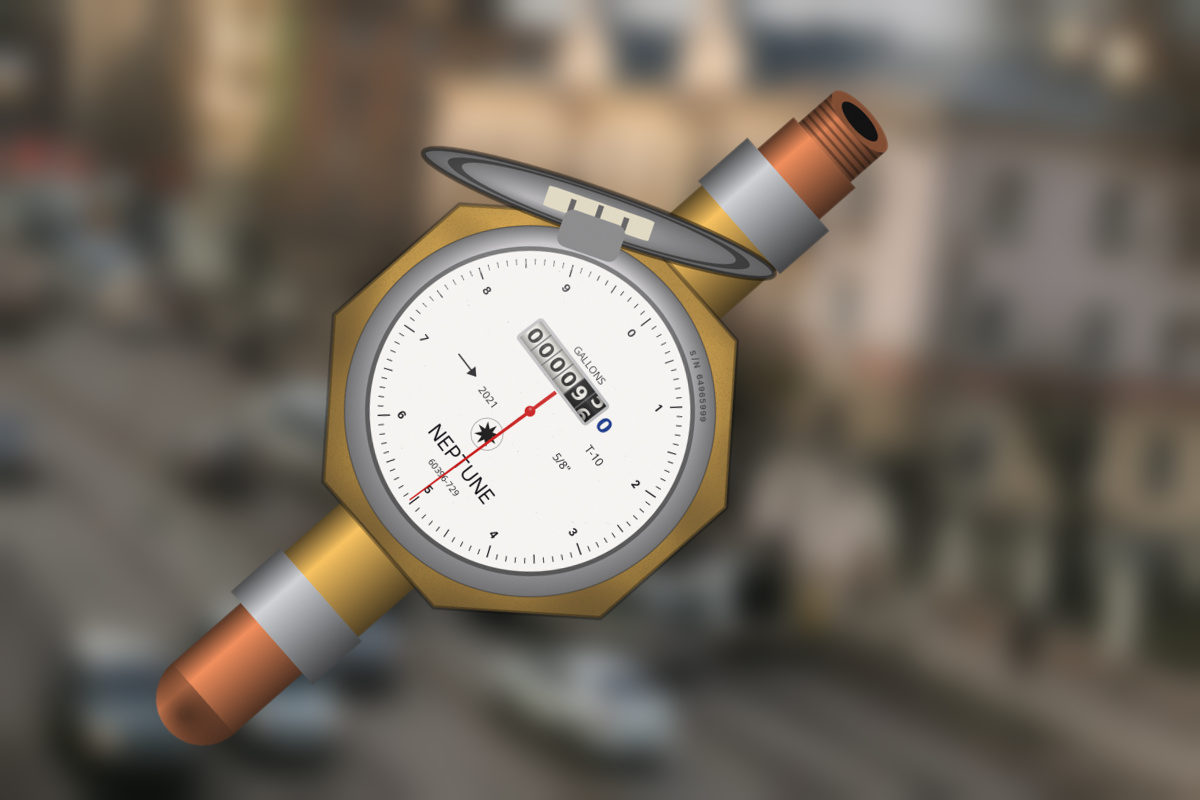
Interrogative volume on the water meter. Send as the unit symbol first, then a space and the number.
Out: gal 955.0
